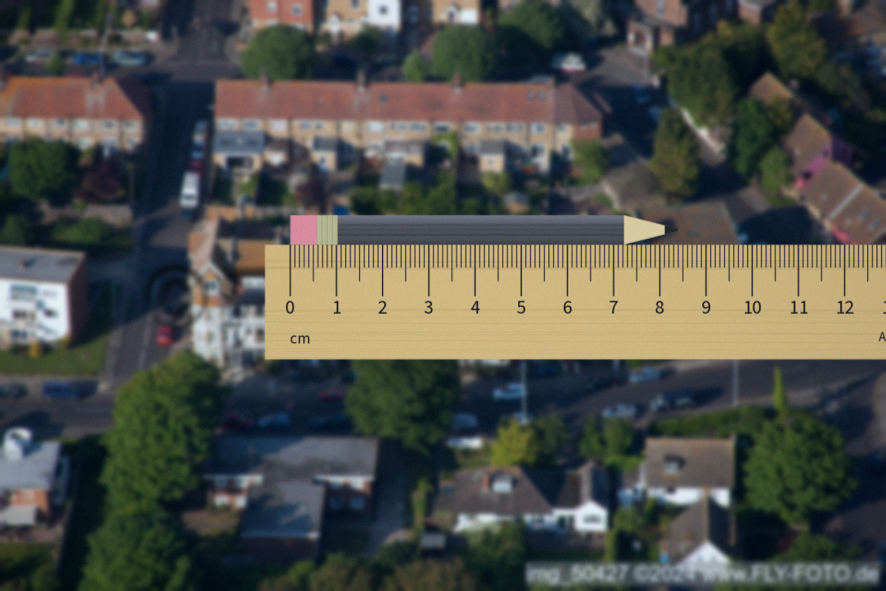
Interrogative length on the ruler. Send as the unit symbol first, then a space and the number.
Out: cm 8.4
